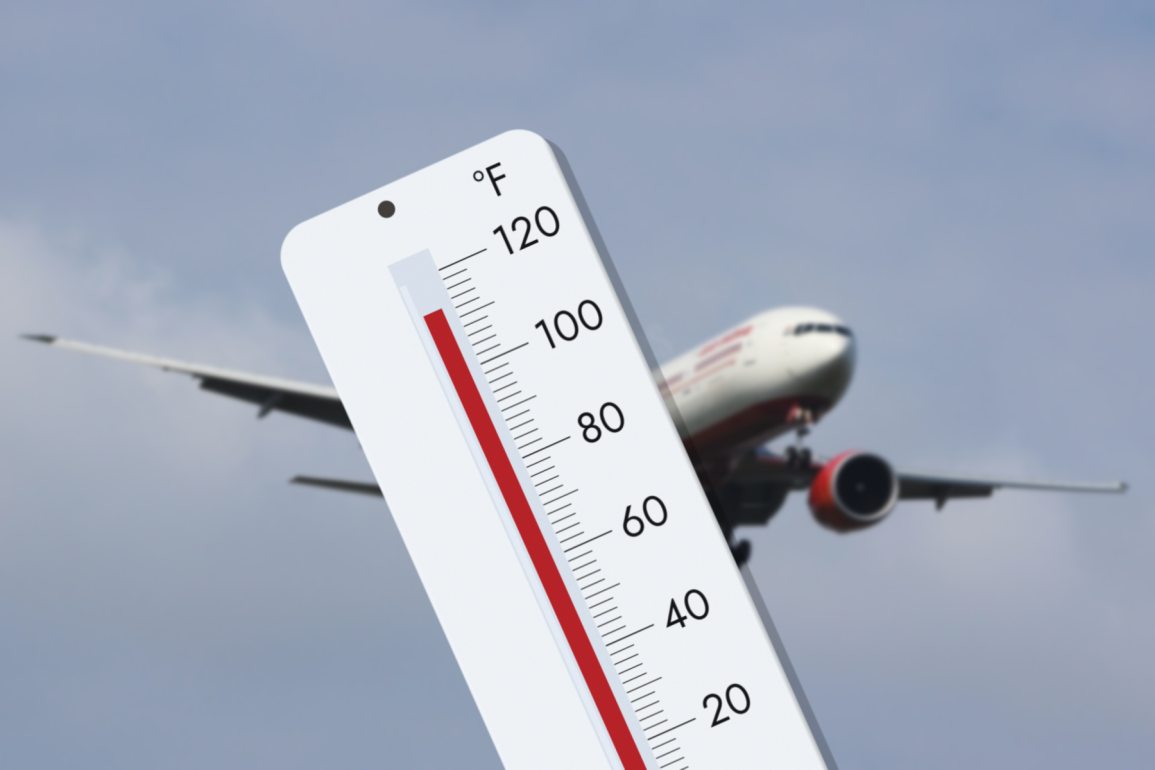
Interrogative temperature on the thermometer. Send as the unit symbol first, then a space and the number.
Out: °F 113
